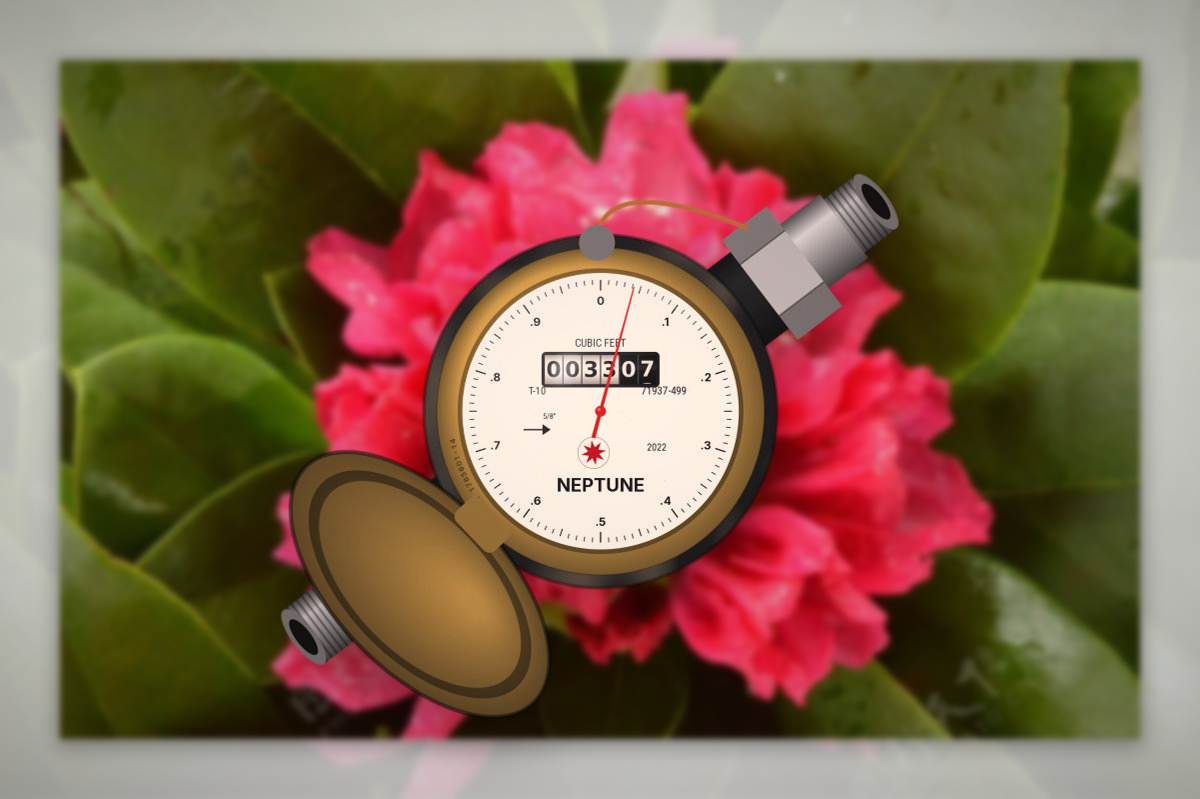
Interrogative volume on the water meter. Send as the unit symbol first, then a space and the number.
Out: ft³ 3307.04
